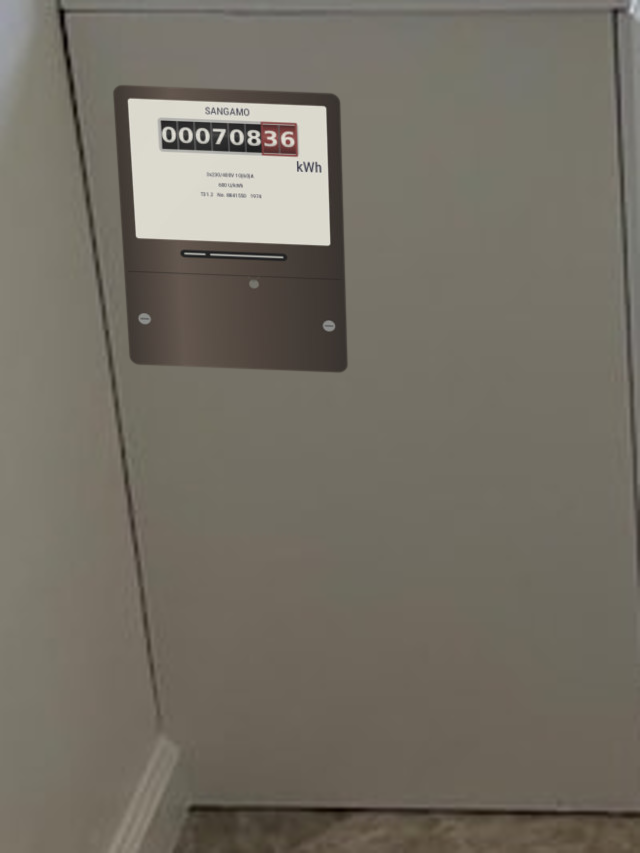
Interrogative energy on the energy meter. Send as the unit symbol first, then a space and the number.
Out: kWh 708.36
